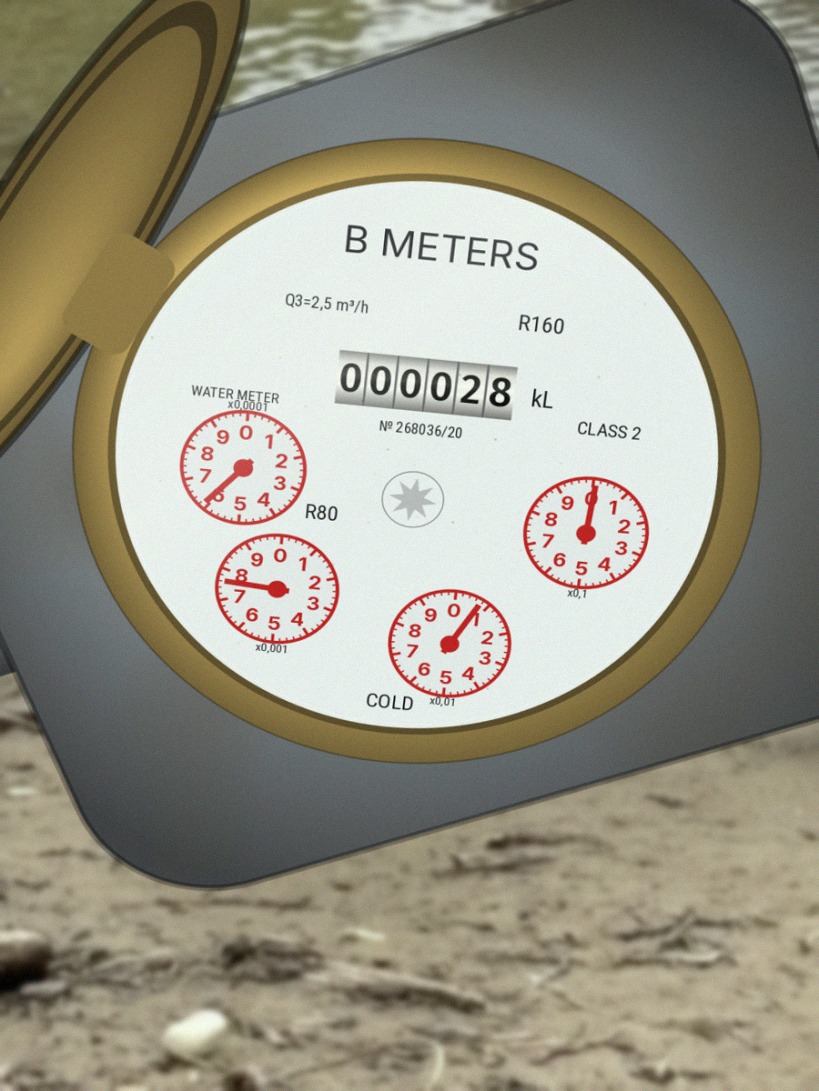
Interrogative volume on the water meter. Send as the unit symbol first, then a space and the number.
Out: kL 28.0076
